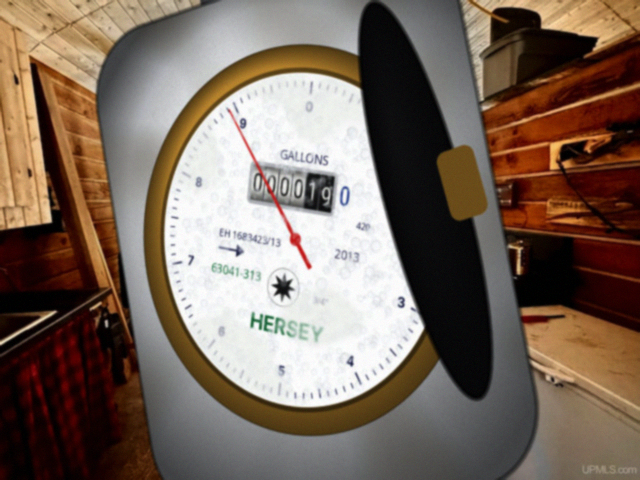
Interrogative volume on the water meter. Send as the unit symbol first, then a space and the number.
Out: gal 188.9
